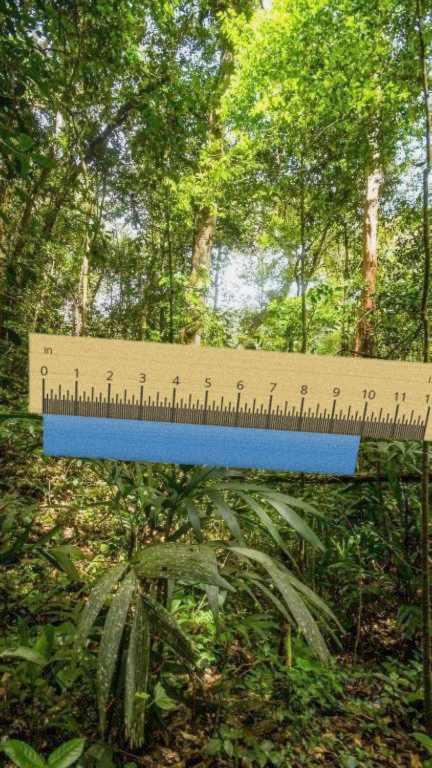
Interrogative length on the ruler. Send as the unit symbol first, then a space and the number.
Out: in 10
